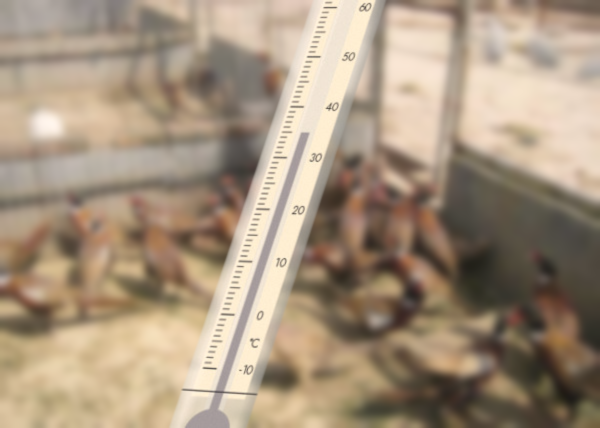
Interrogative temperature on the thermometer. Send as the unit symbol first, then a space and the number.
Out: °C 35
